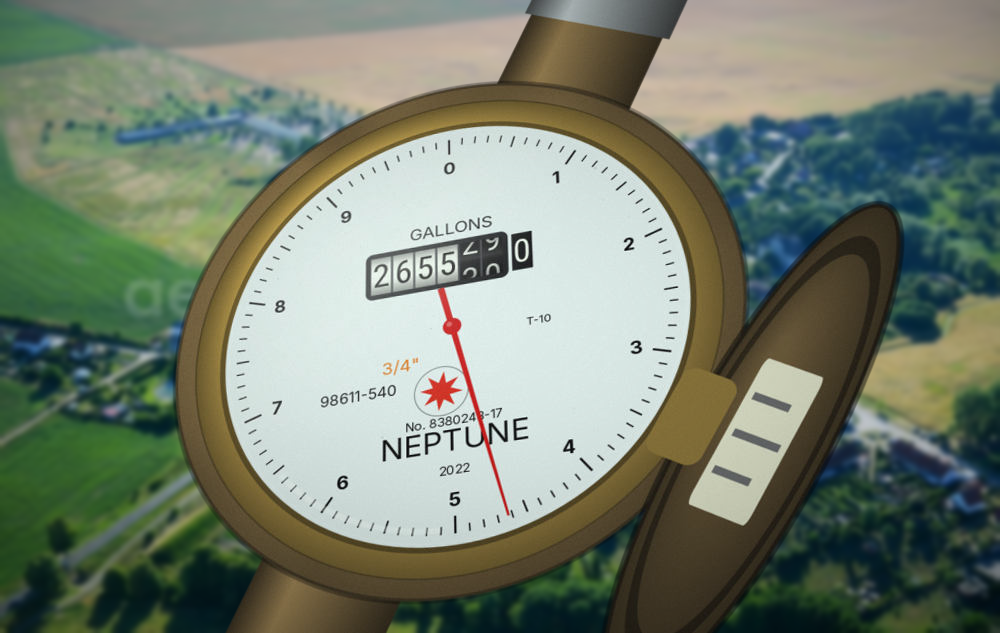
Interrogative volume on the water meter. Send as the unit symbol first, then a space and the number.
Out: gal 2655294.6
